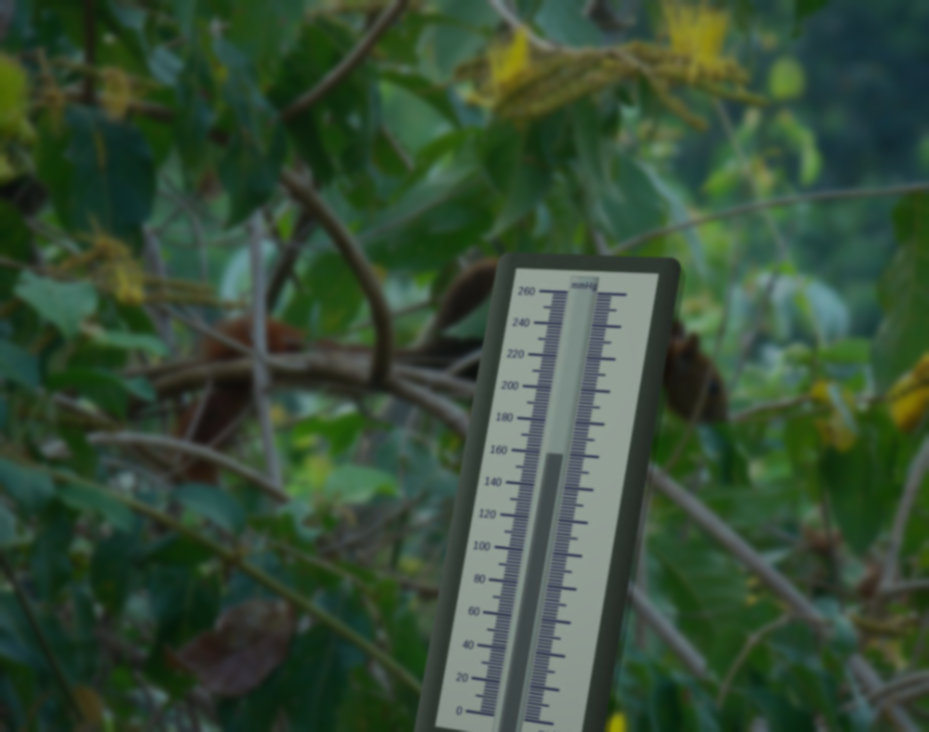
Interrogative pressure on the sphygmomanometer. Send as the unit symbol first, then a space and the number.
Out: mmHg 160
